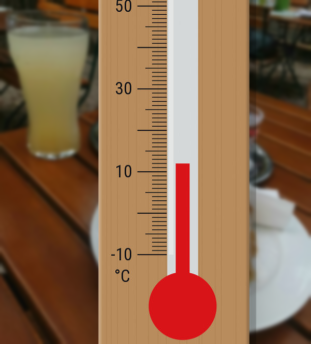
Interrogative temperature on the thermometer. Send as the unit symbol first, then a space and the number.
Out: °C 12
